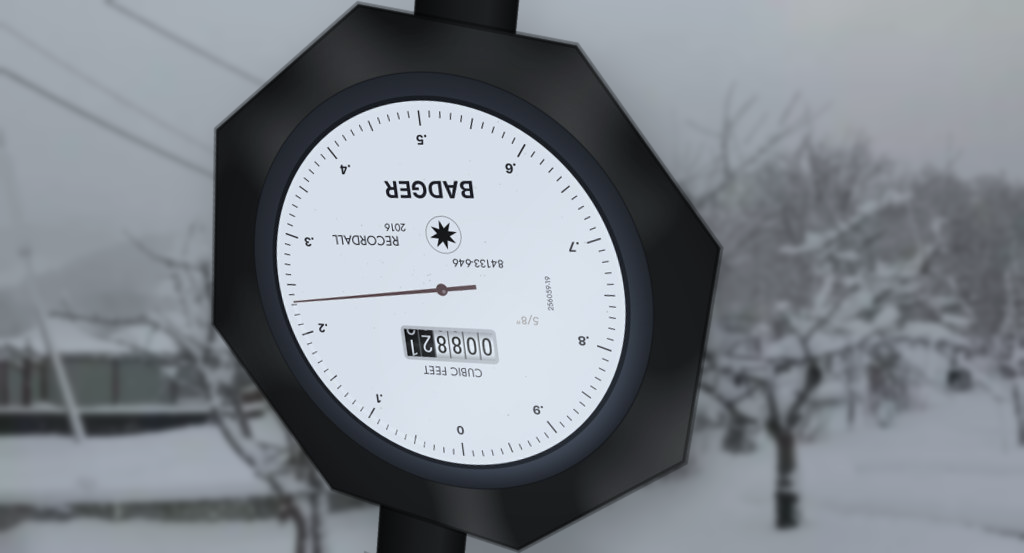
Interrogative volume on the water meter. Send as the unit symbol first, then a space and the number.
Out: ft³ 8821.23
